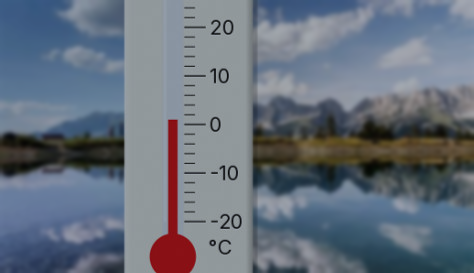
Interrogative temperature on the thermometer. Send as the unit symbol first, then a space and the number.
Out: °C 1
